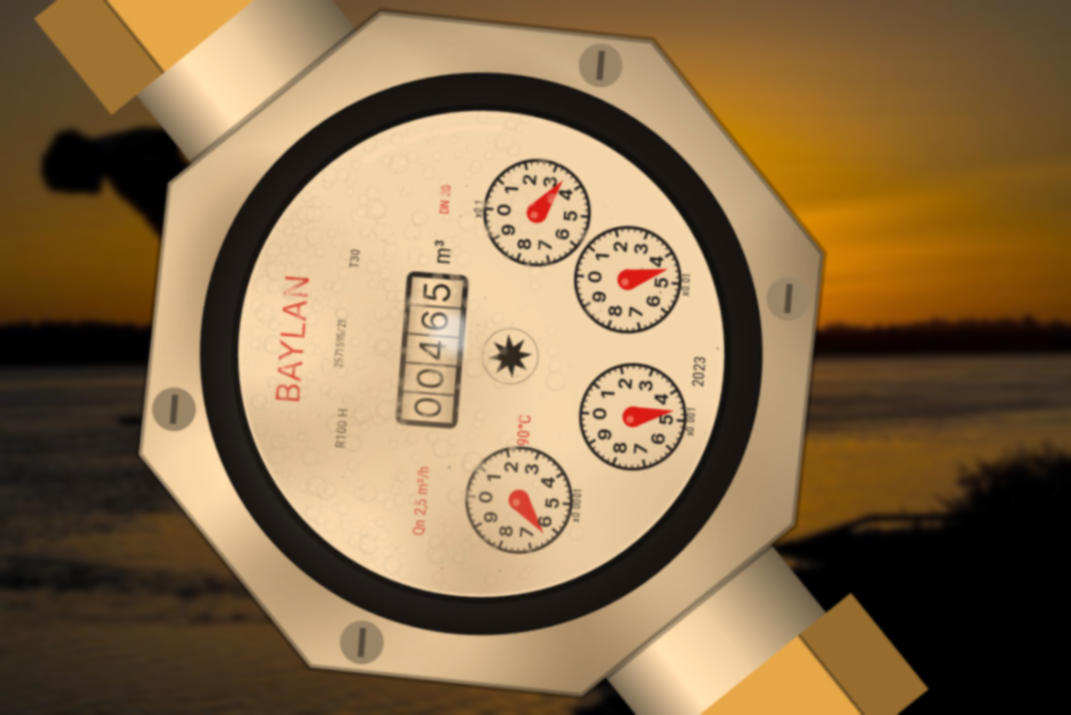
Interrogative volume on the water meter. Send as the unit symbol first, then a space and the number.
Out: m³ 465.3446
